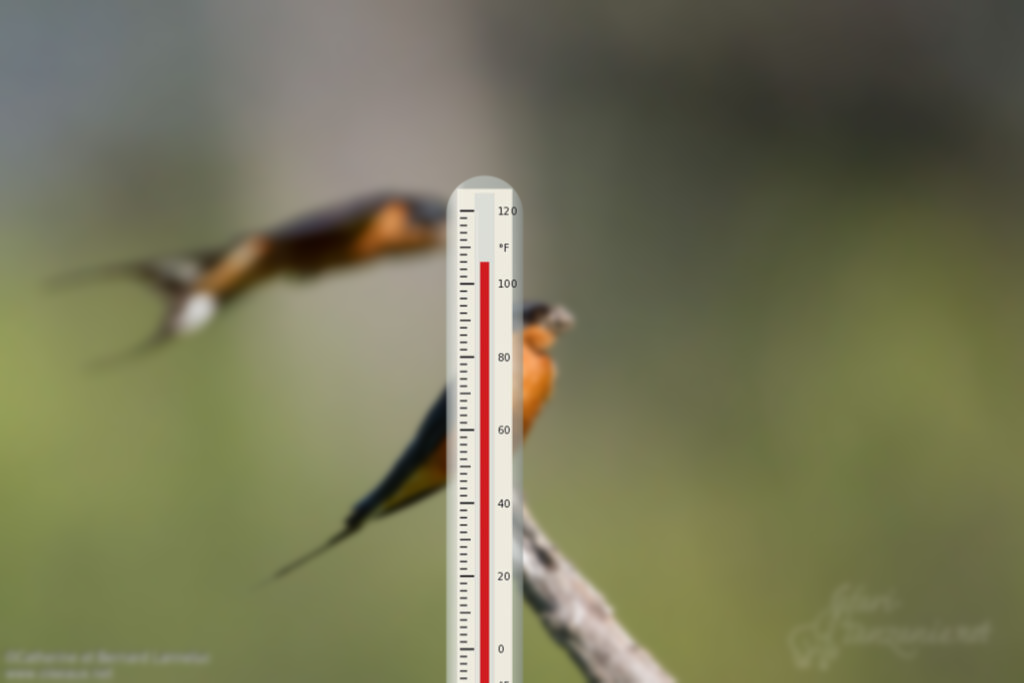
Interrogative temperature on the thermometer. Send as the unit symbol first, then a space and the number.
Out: °F 106
